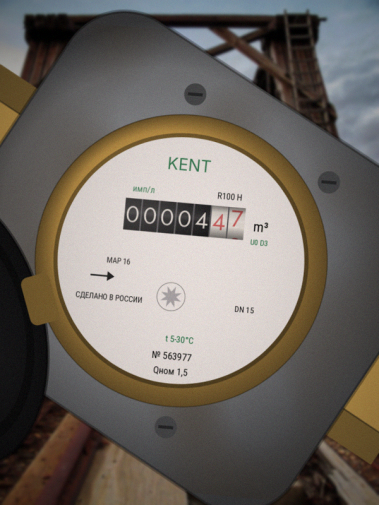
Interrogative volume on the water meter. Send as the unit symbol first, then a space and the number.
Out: m³ 4.47
